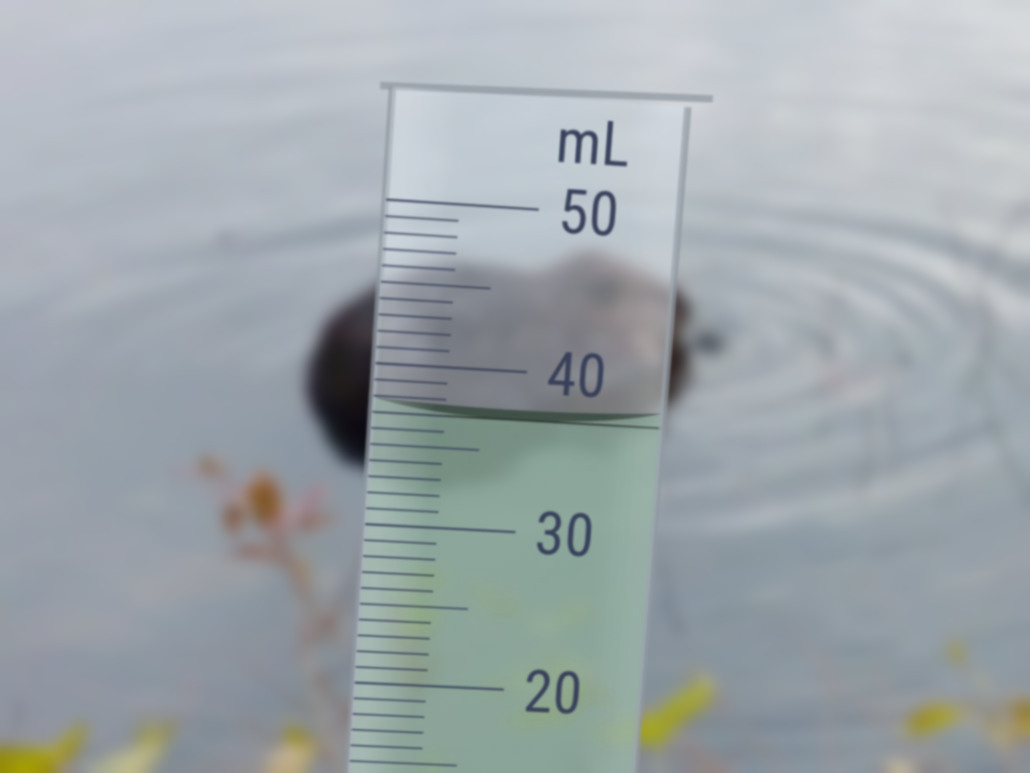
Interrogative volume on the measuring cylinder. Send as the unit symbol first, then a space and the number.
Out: mL 37
